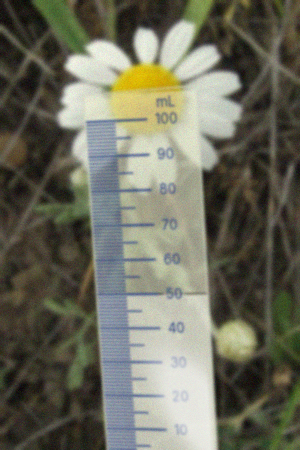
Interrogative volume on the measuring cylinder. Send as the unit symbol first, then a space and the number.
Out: mL 50
